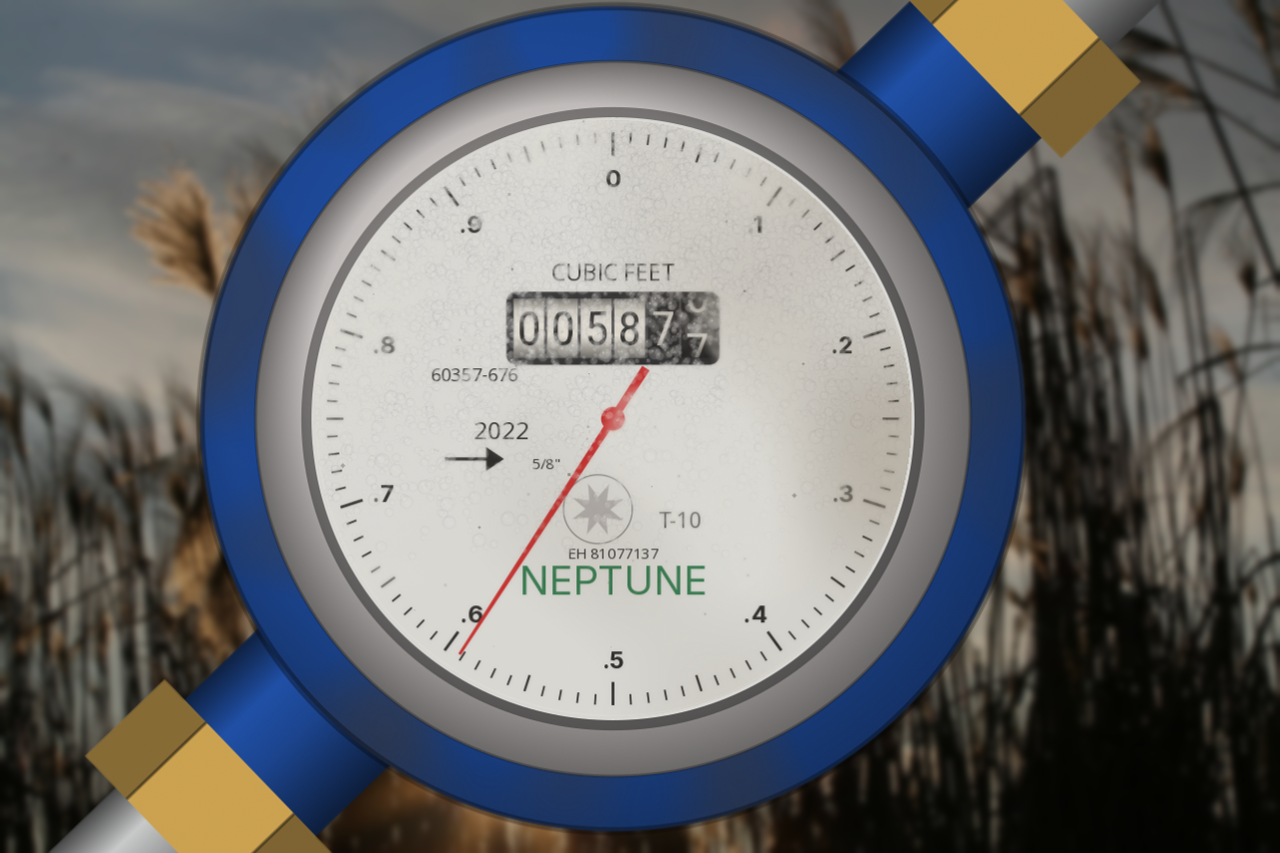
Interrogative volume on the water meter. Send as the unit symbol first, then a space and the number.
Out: ft³ 5876.59
